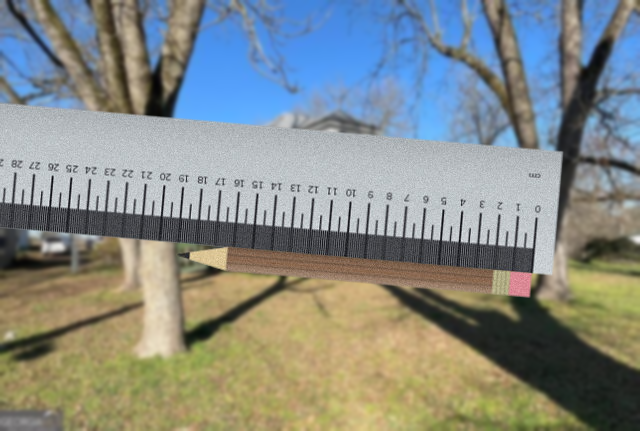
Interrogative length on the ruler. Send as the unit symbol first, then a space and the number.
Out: cm 19
